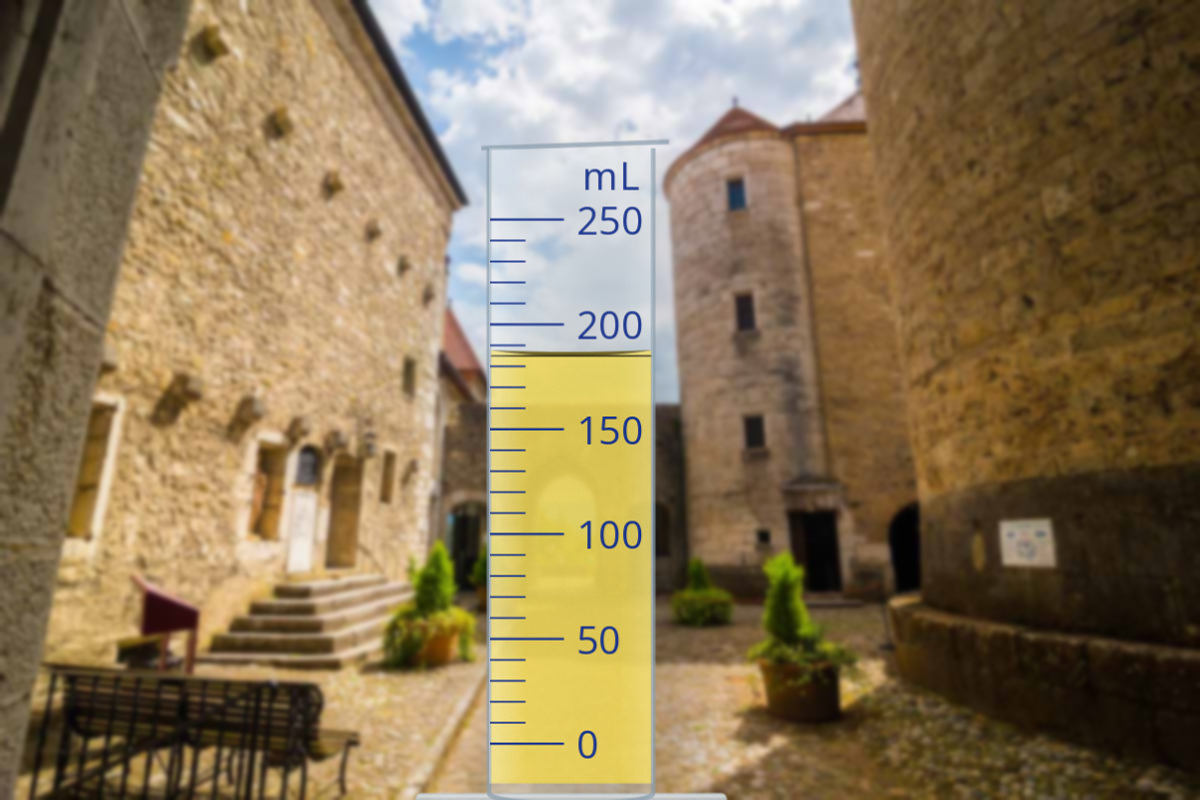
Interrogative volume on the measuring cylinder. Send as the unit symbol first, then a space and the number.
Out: mL 185
